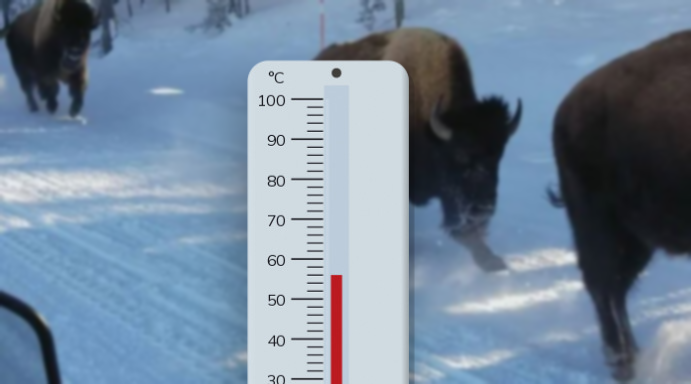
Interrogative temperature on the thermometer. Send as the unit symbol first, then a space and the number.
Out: °C 56
